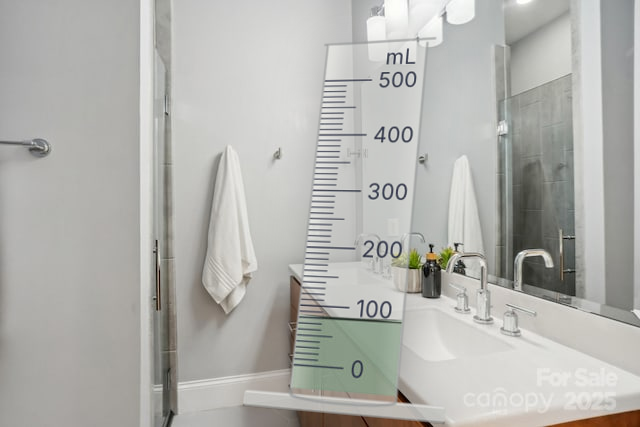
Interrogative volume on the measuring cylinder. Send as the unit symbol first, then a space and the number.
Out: mL 80
